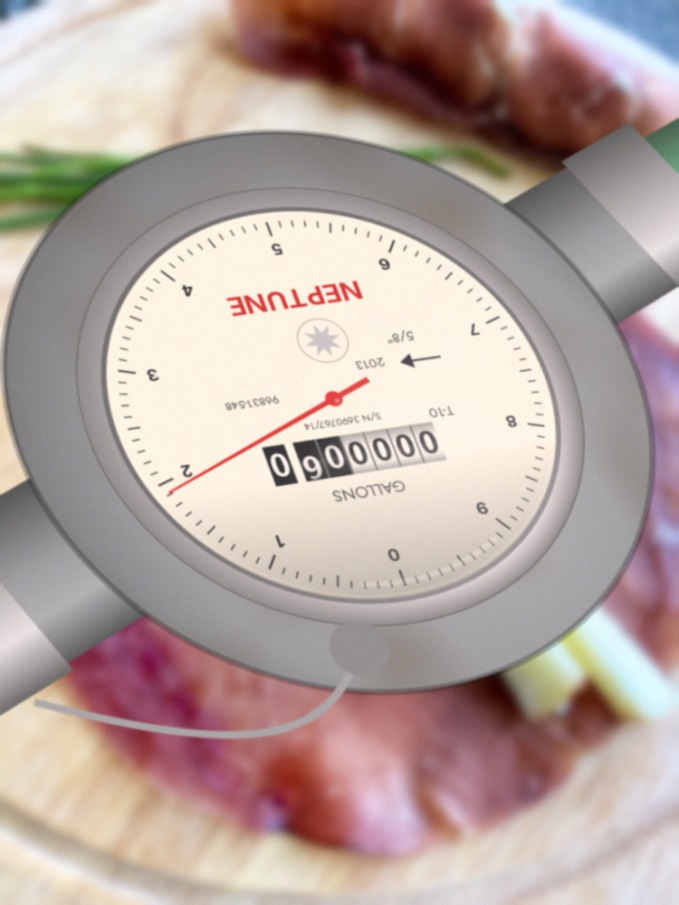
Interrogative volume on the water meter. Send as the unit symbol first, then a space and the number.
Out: gal 61.9
